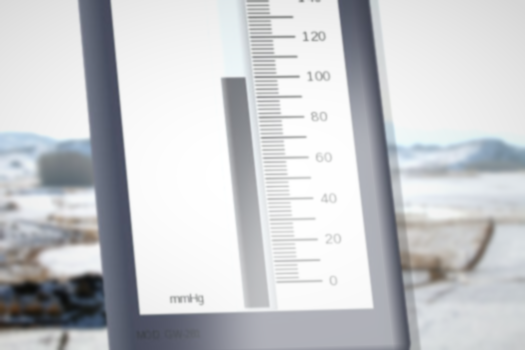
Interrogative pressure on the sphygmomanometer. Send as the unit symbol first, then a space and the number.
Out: mmHg 100
